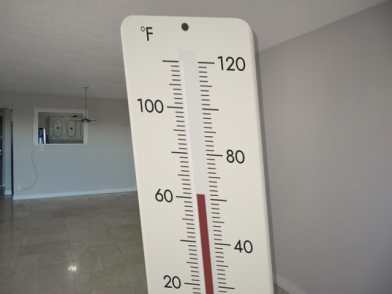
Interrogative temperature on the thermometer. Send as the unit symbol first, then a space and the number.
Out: °F 62
